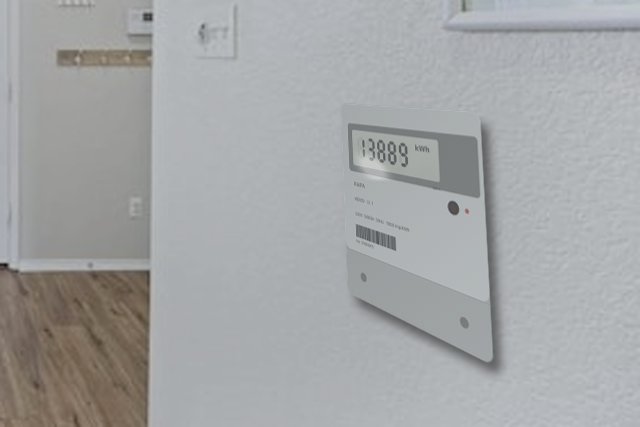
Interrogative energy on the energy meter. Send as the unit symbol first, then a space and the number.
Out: kWh 13889
